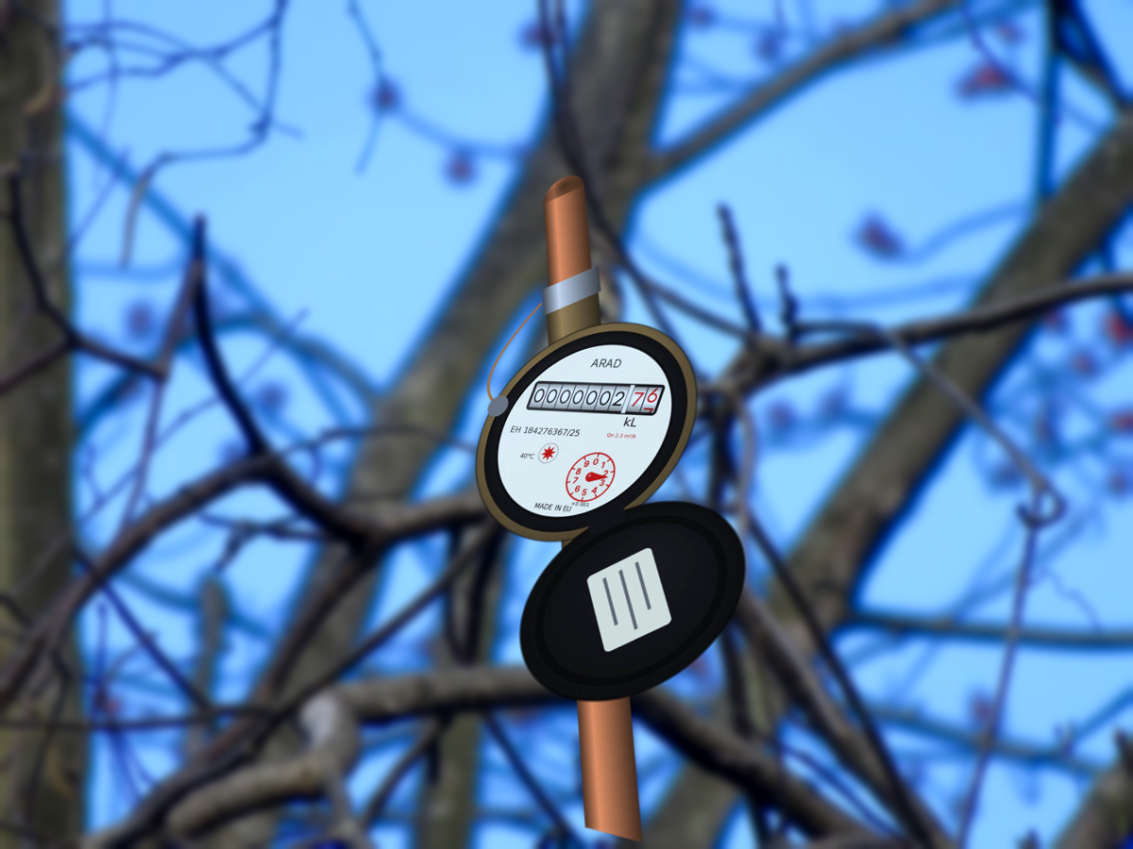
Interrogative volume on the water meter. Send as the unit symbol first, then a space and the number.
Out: kL 2.762
